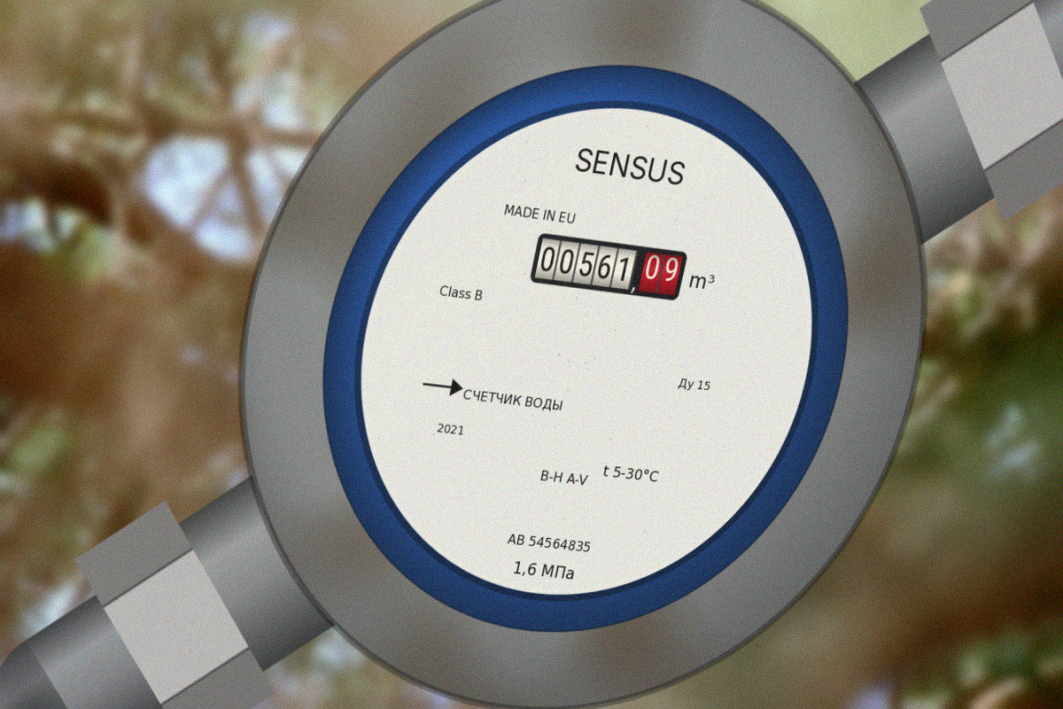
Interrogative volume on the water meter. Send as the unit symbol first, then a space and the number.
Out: m³ 561.09
